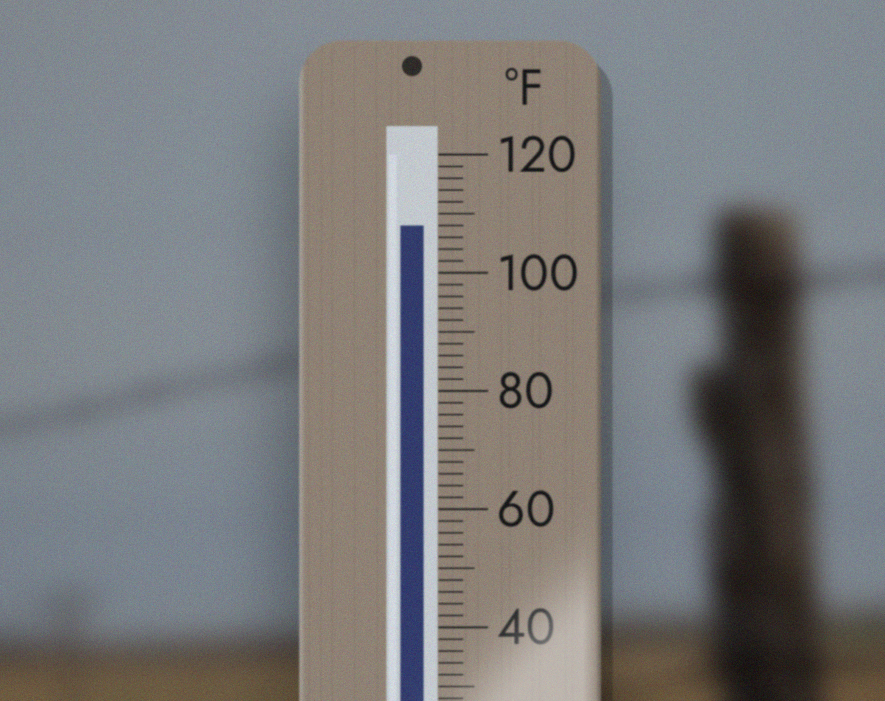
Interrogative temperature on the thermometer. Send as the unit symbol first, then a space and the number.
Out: °F 108
